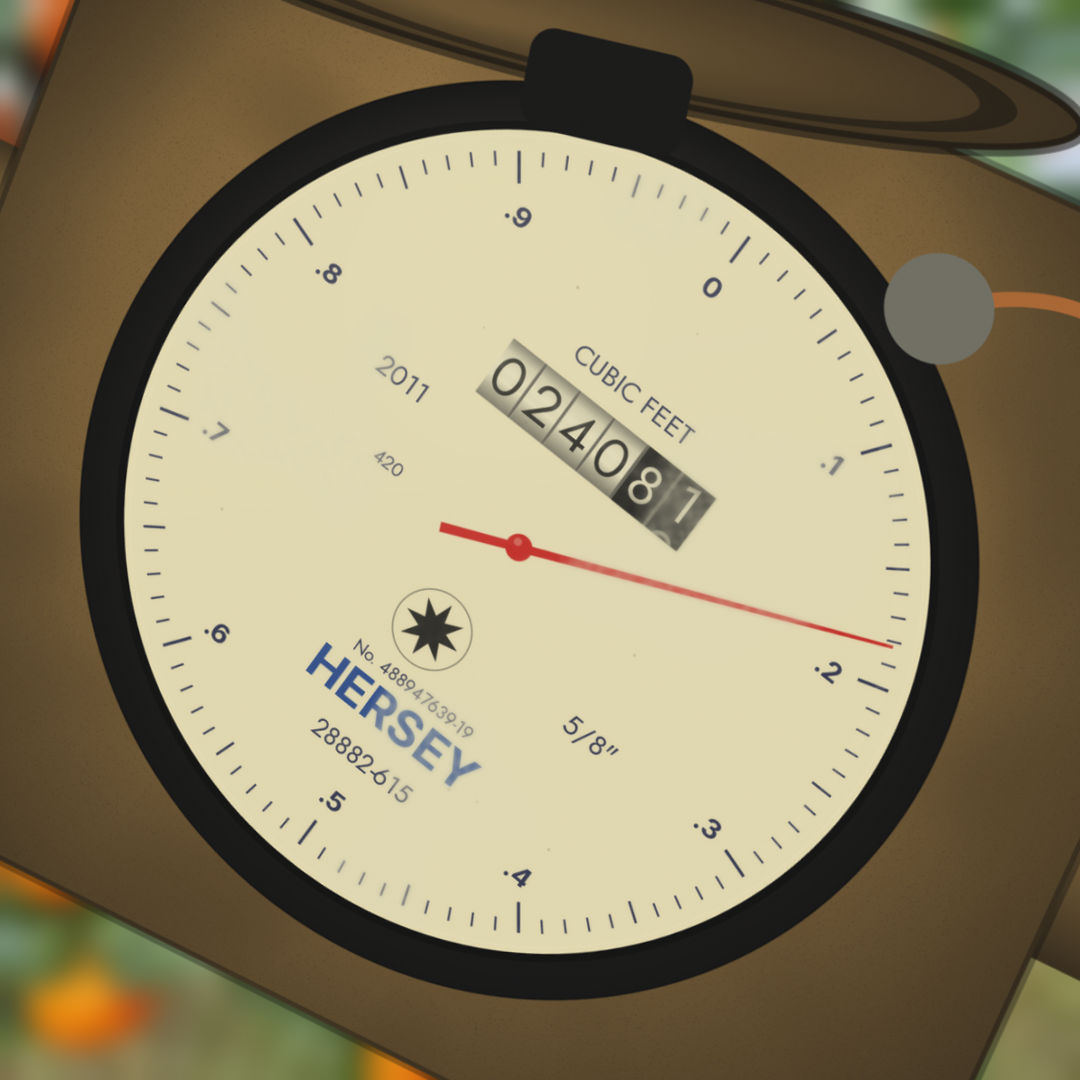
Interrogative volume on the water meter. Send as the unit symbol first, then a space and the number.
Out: ft³ 24081.18
